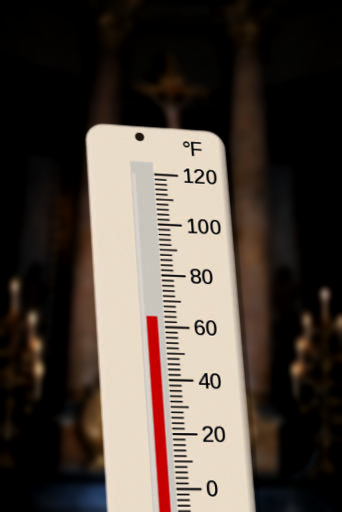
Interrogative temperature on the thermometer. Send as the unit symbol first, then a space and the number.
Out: °F 64
